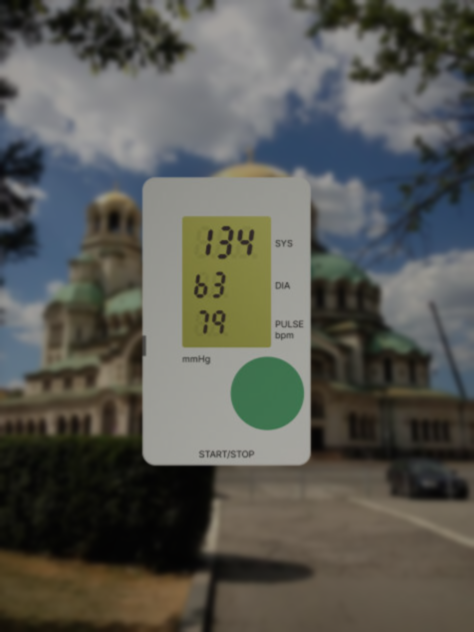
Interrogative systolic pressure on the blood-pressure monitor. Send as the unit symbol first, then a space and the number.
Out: mmHg 134
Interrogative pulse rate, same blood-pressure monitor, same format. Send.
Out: bpm 79
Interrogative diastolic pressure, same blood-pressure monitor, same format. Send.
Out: mmHg 63
